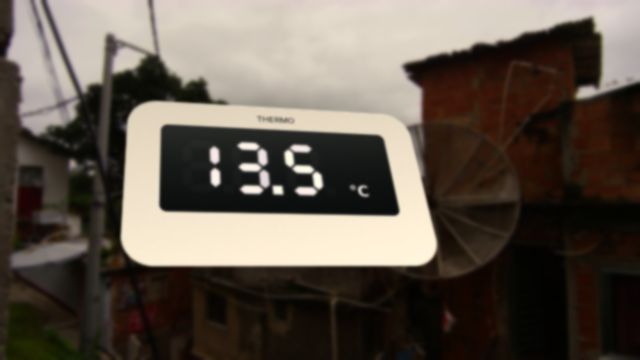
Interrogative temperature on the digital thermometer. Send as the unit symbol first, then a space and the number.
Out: °C 13.5
